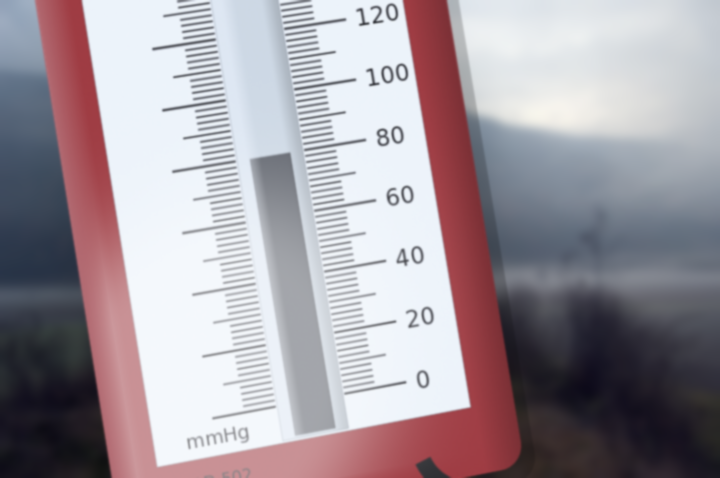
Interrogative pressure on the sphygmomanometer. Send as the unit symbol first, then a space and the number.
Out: mmHg 80
